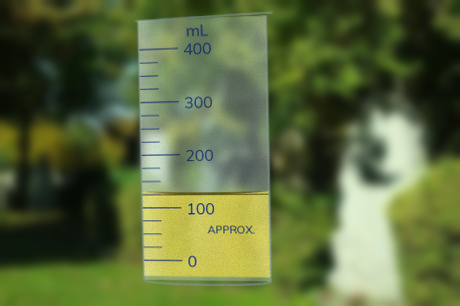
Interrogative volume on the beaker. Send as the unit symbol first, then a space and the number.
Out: mL 125
